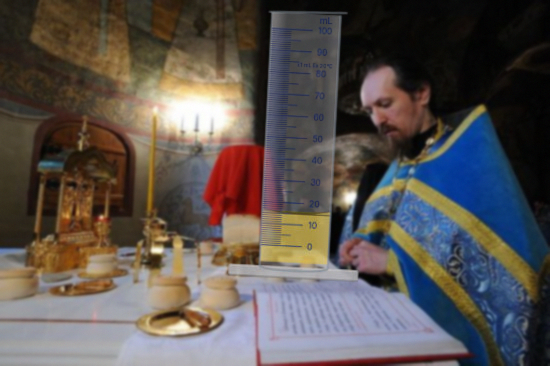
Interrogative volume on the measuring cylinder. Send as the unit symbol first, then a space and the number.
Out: mL 15
